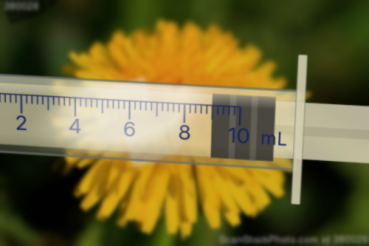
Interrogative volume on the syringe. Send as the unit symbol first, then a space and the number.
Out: mL 9
